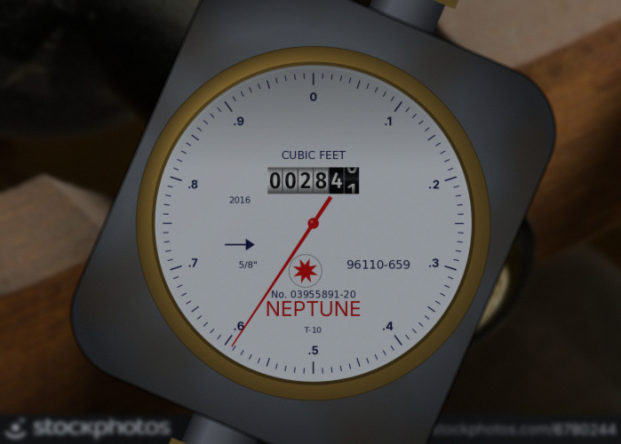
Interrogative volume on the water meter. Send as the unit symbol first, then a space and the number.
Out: ft³ 2840.59
